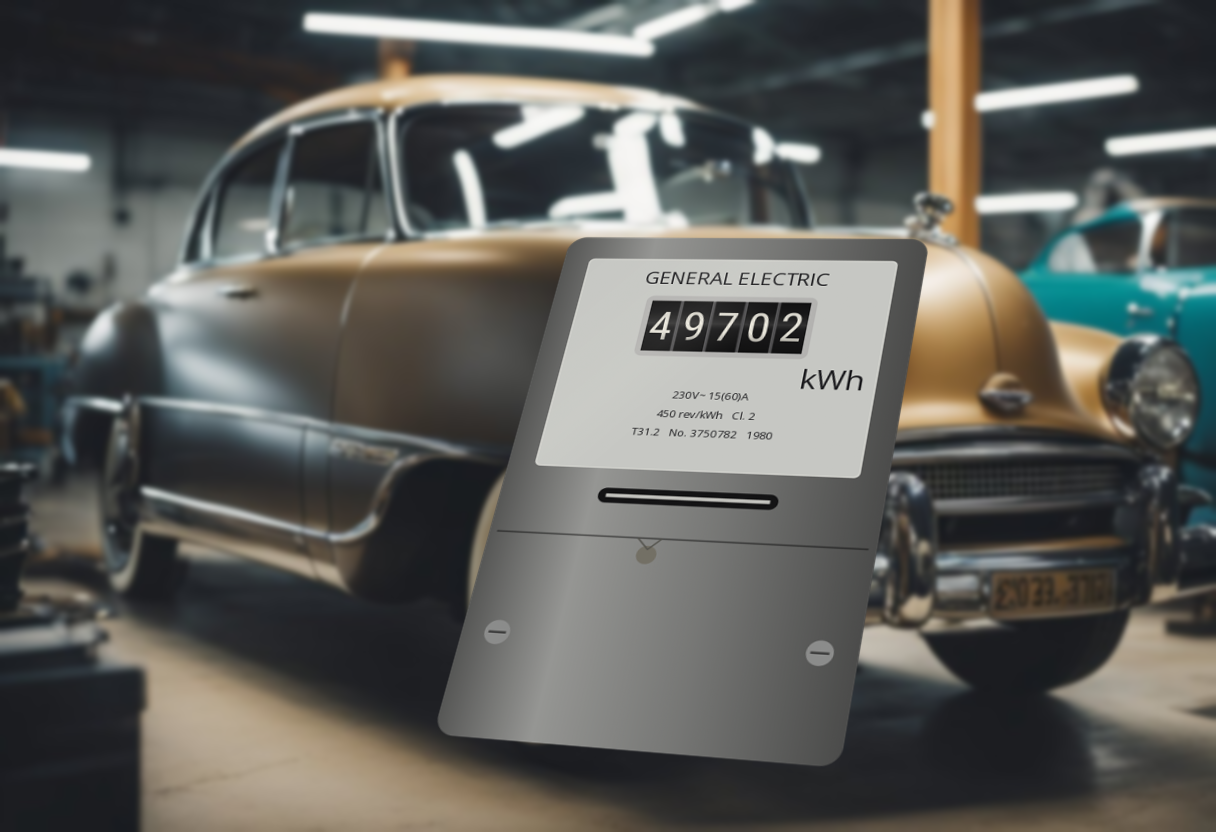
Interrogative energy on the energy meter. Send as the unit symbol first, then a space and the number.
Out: kWh 49702
